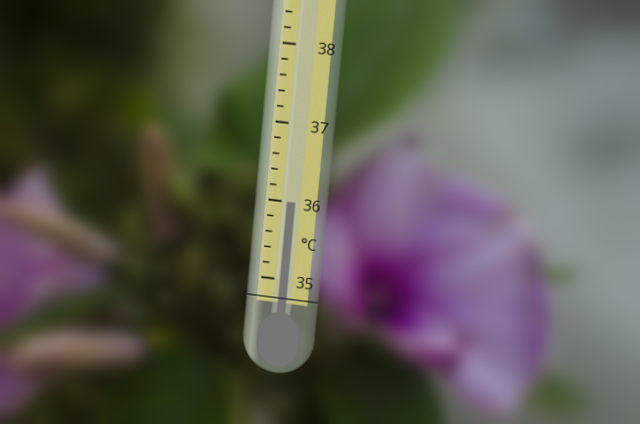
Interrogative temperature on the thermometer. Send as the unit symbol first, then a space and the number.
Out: °C 36
